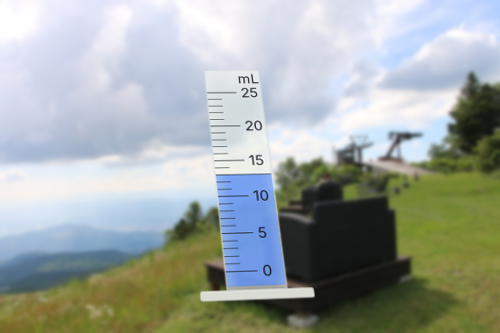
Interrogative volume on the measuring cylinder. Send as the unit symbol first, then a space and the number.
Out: mL 13
